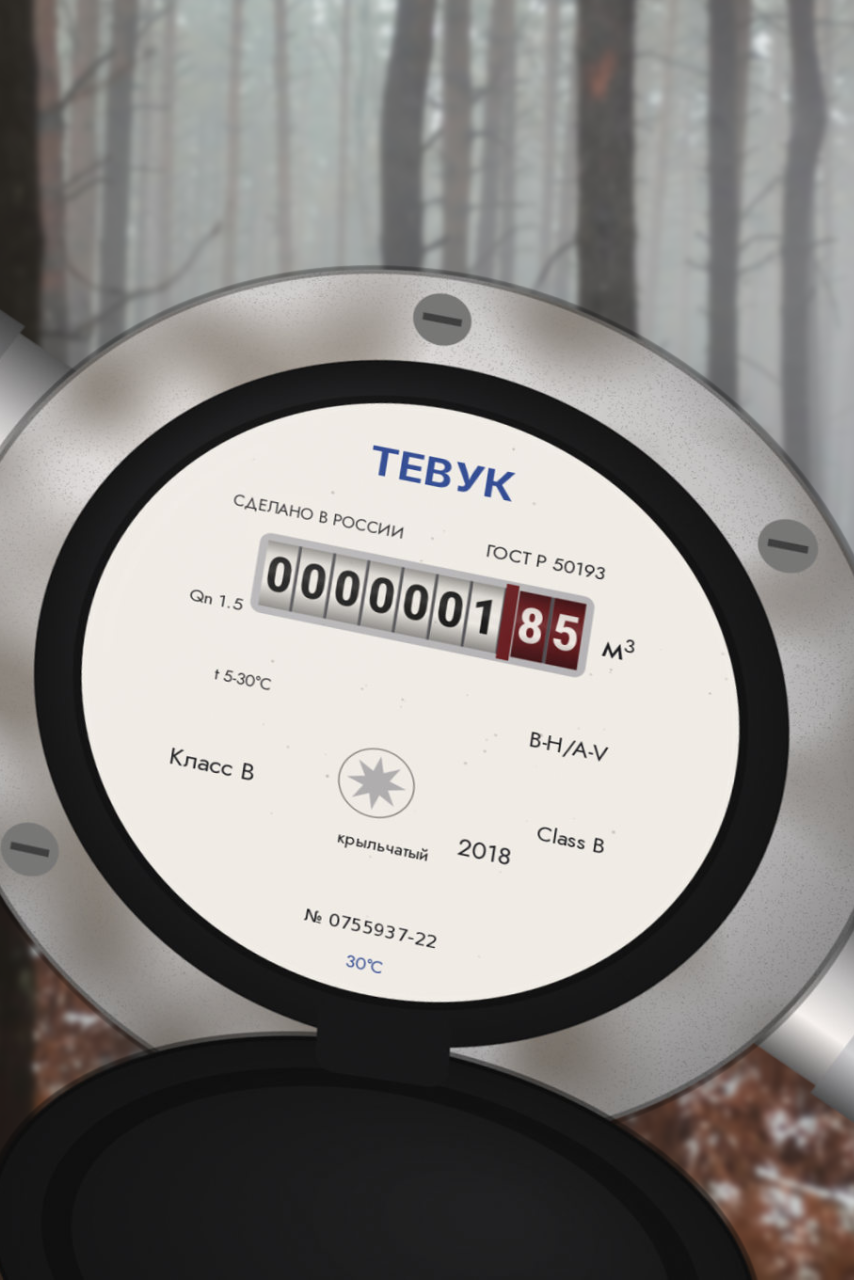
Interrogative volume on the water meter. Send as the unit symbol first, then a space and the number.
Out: m³ 1.85
